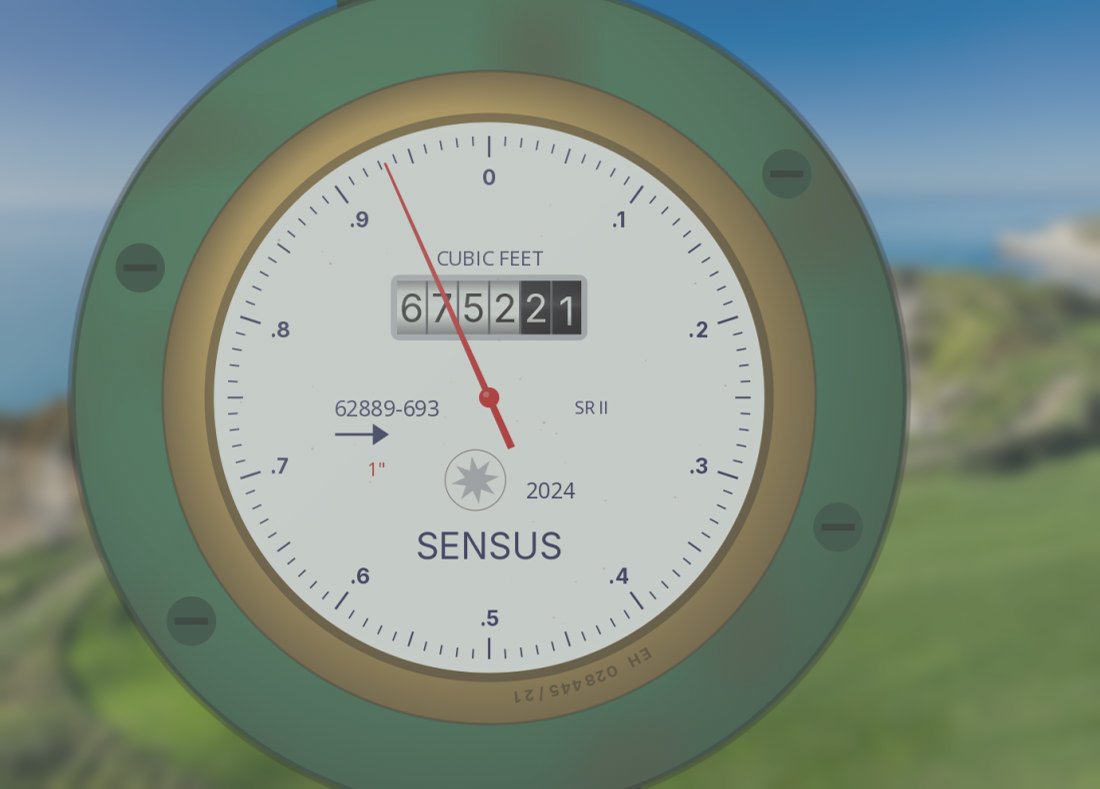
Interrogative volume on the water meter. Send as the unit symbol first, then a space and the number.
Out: ft³ 675220.93
